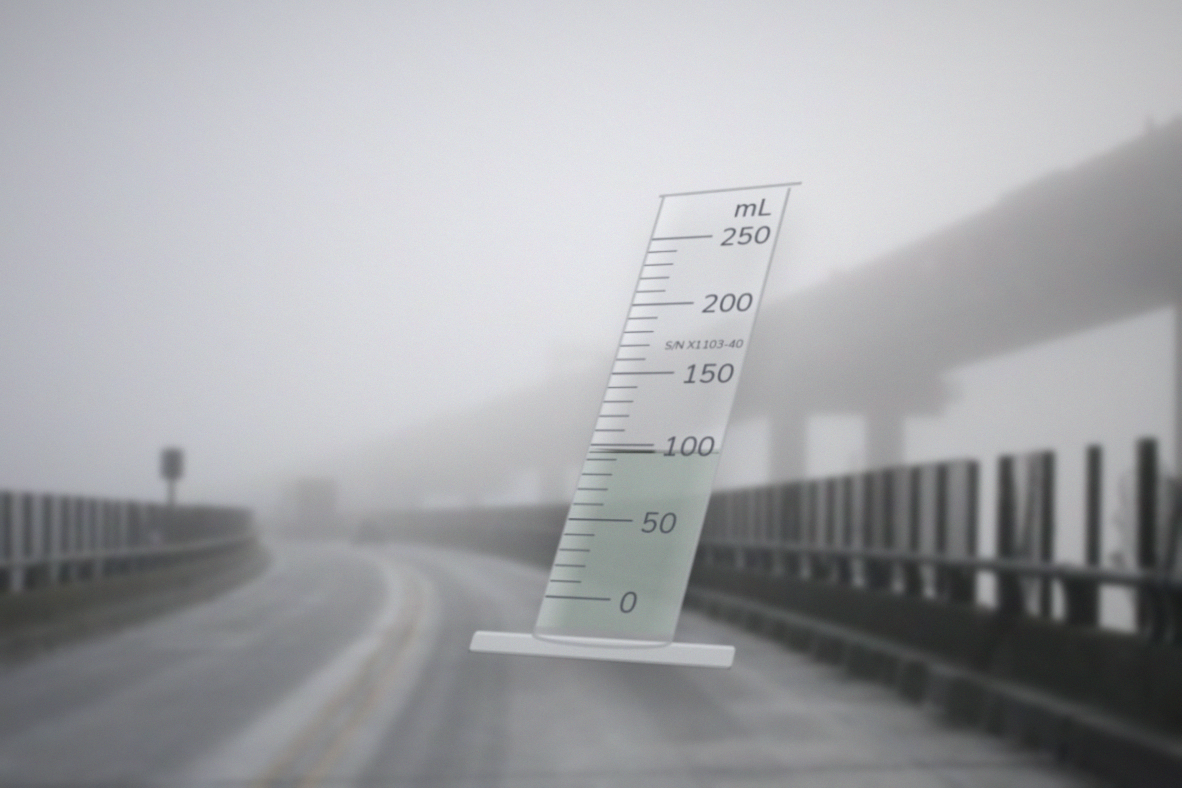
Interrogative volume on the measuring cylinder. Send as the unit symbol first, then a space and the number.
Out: mL 95
